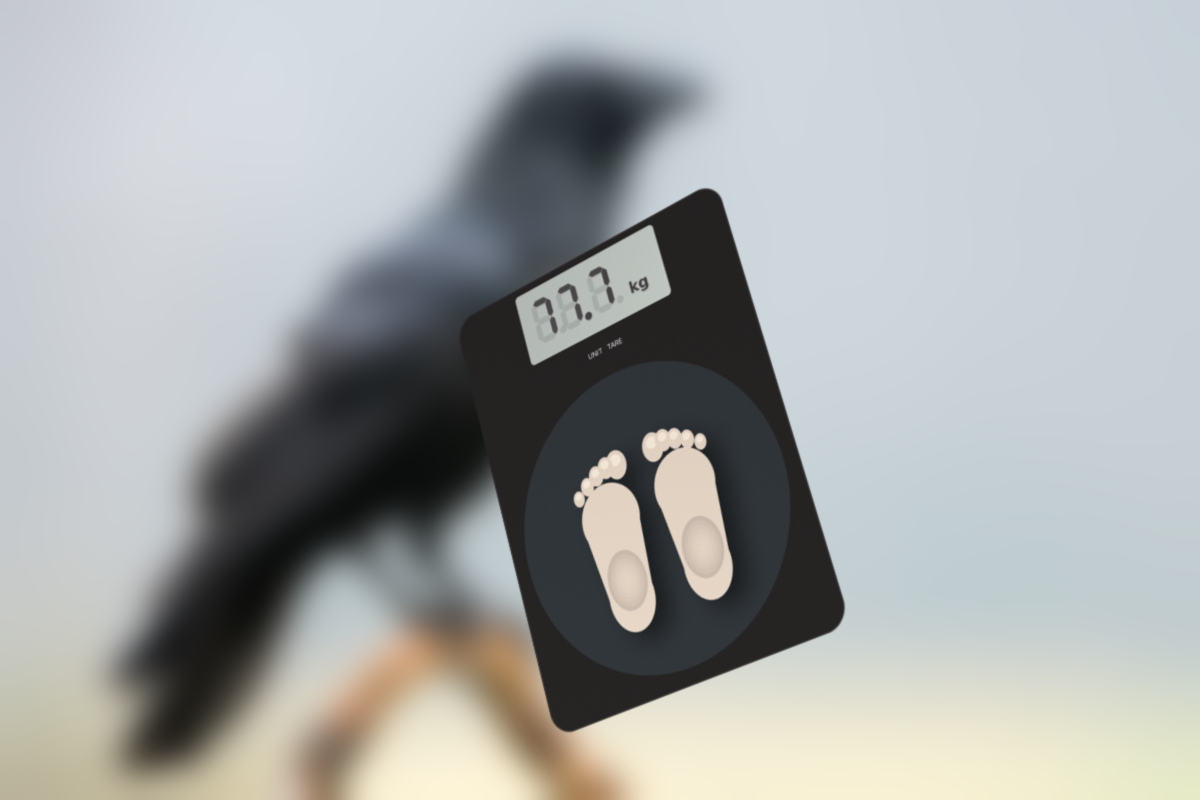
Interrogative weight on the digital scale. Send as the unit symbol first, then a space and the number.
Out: kg 77.7
